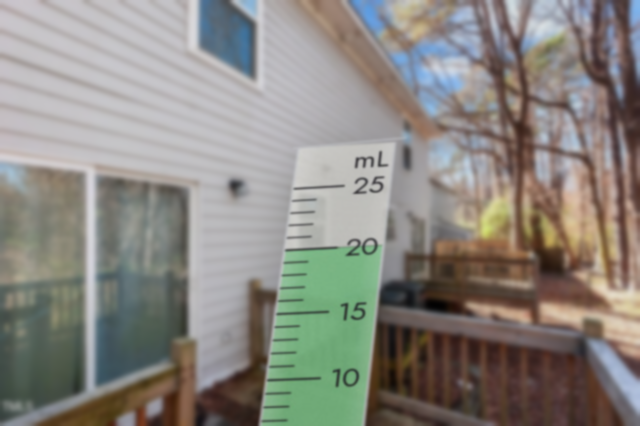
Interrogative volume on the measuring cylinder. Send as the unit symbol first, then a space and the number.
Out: mL 20
